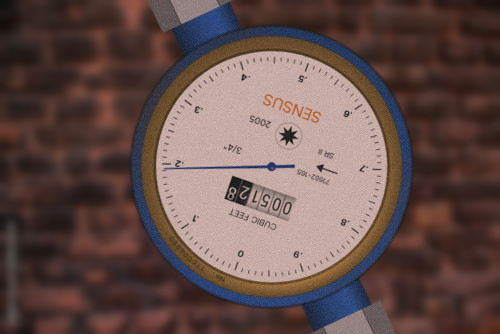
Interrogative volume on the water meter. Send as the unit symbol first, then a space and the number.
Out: ft³ 5128.19
